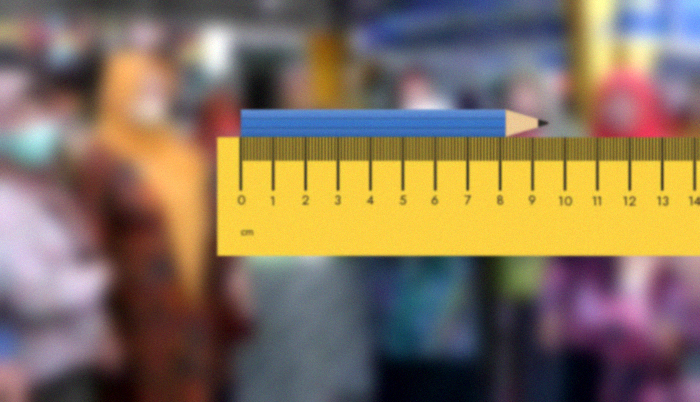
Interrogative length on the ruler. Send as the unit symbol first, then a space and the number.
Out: cm 9.5
